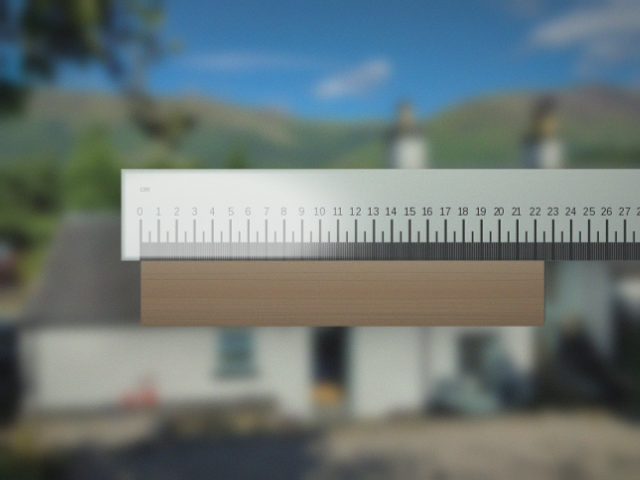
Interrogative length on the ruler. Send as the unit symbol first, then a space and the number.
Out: cm 22.5
